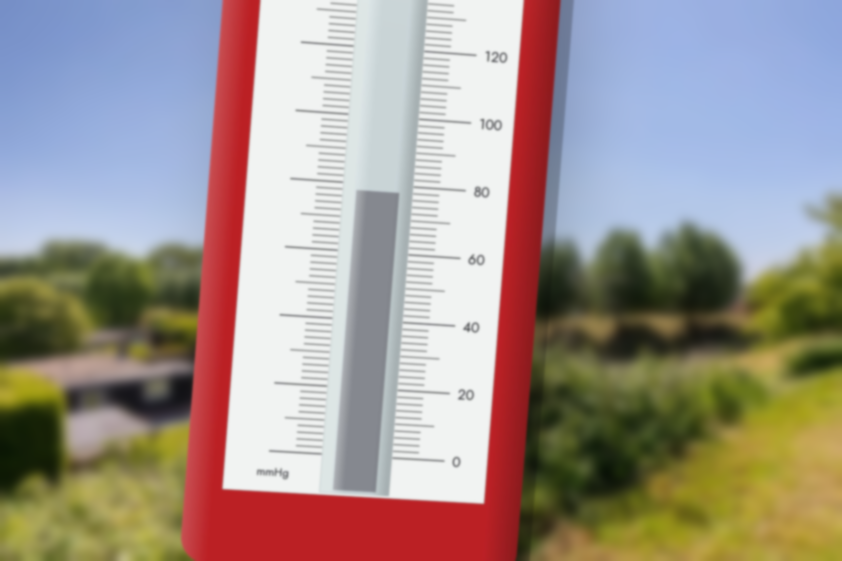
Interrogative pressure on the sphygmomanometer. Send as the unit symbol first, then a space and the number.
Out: mmHg 78
